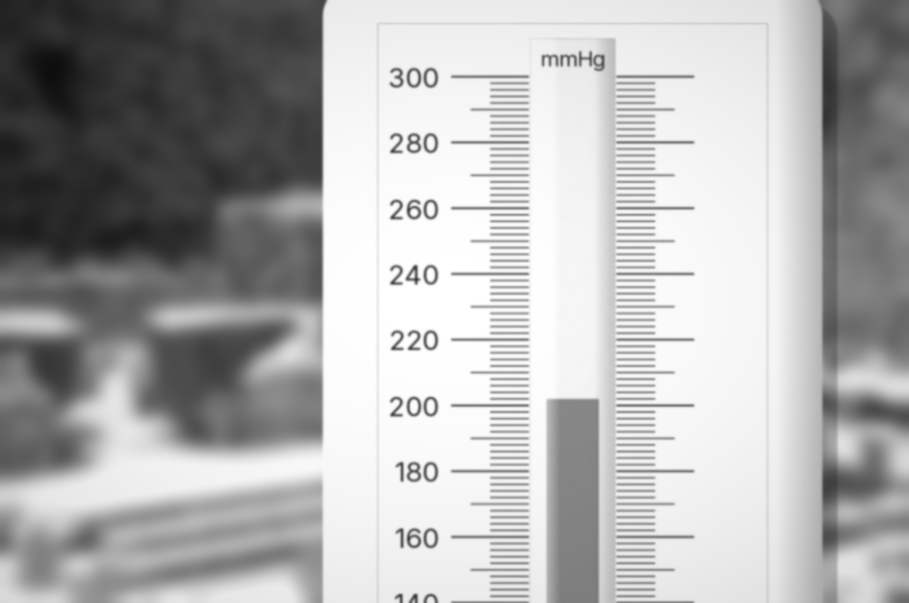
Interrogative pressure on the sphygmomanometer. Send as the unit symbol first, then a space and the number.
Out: mmHg 202
